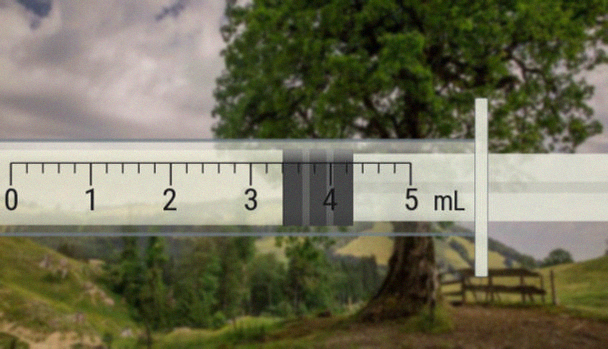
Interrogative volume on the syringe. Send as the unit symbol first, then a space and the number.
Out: mL 3.4
